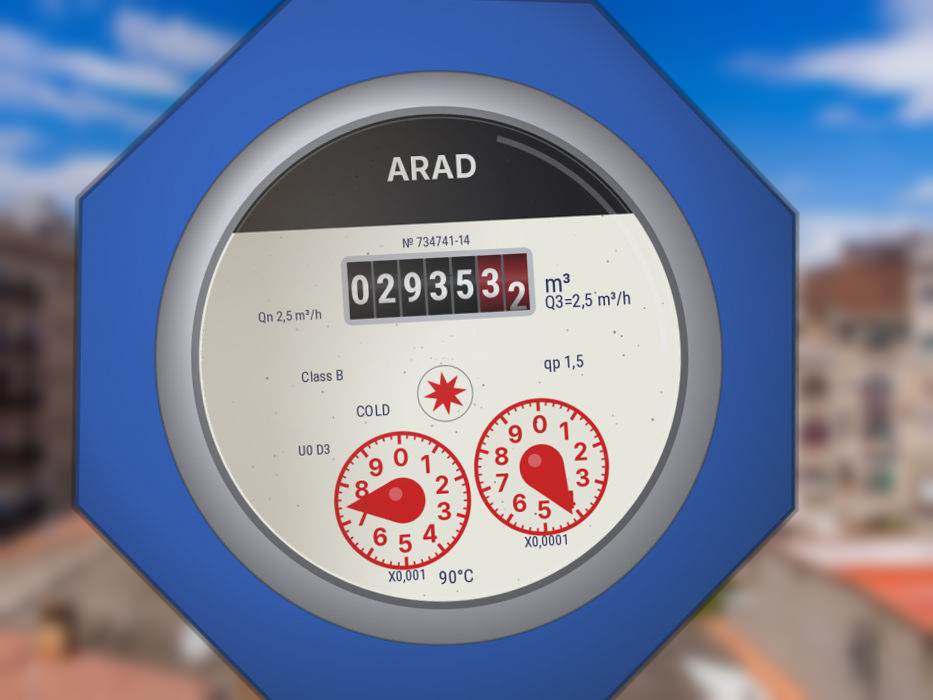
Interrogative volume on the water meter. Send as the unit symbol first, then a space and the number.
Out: m³ 2935.3174
